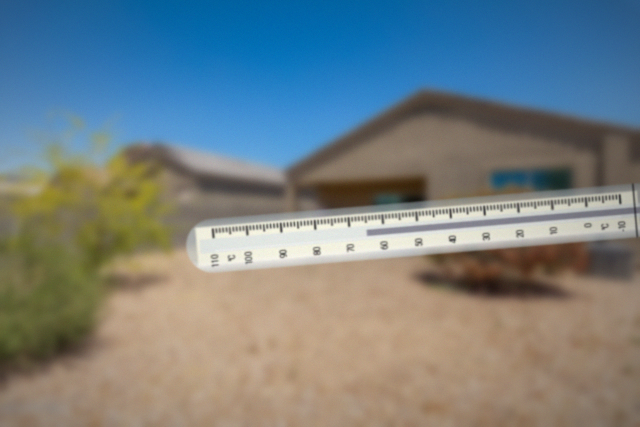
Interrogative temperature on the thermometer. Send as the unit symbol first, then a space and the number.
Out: °C 65
